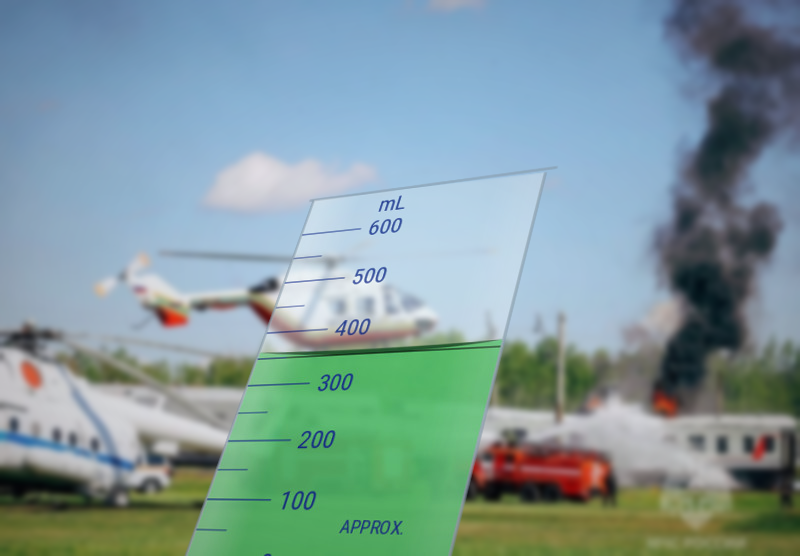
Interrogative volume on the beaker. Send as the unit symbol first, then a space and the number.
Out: mL 350
